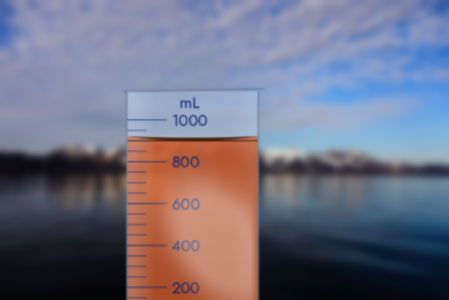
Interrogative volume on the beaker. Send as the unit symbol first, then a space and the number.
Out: mL 900
